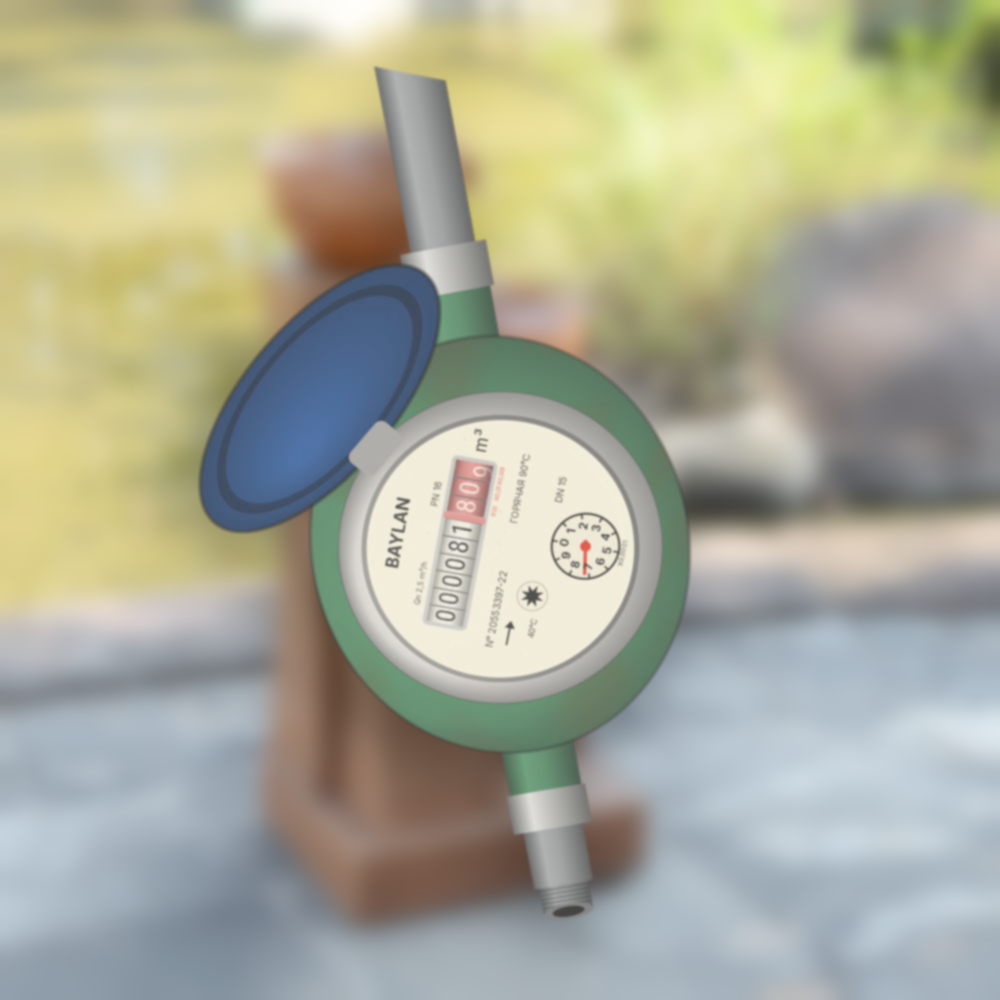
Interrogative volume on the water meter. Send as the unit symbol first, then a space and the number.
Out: m³ 81.8087
